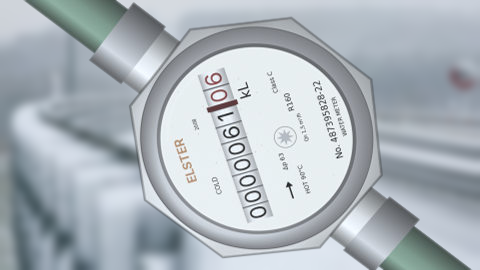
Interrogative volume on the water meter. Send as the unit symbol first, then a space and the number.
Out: kL 61.06
